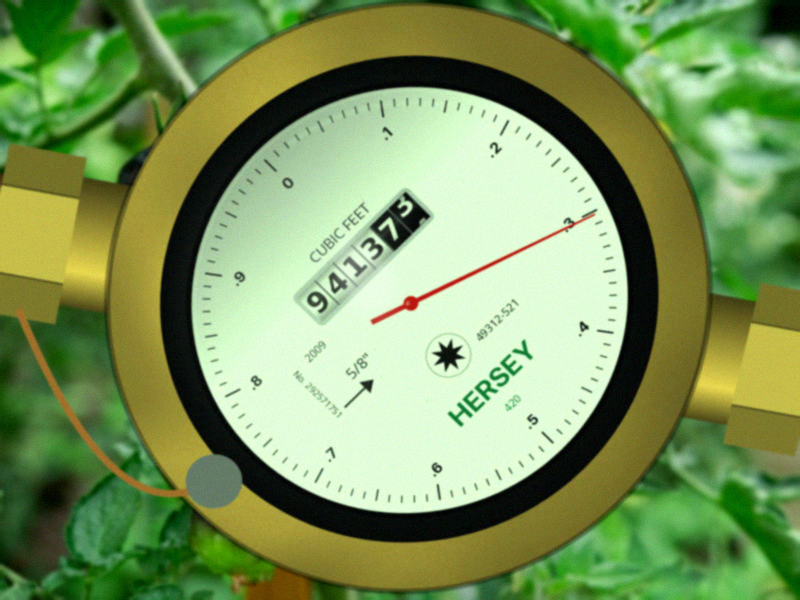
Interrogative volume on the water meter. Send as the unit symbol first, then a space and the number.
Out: ft³ 941373.30
